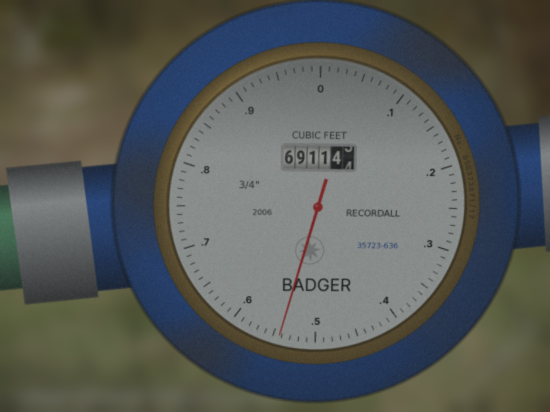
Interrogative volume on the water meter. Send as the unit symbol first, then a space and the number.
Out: ft³ 691143.54
